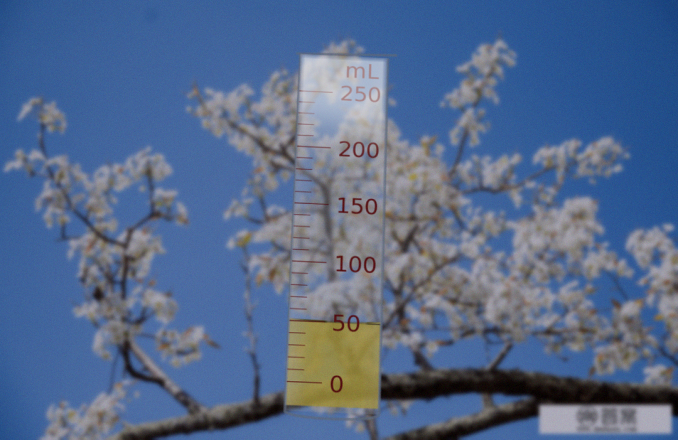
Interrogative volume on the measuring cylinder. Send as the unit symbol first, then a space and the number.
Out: mL 50
